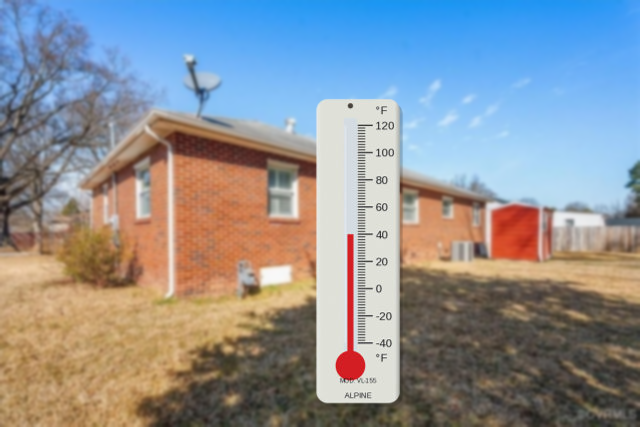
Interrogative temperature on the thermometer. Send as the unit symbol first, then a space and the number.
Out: °F 40
